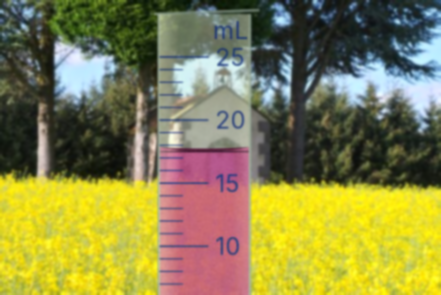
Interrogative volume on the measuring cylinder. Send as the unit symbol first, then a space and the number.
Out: mL 17.5
